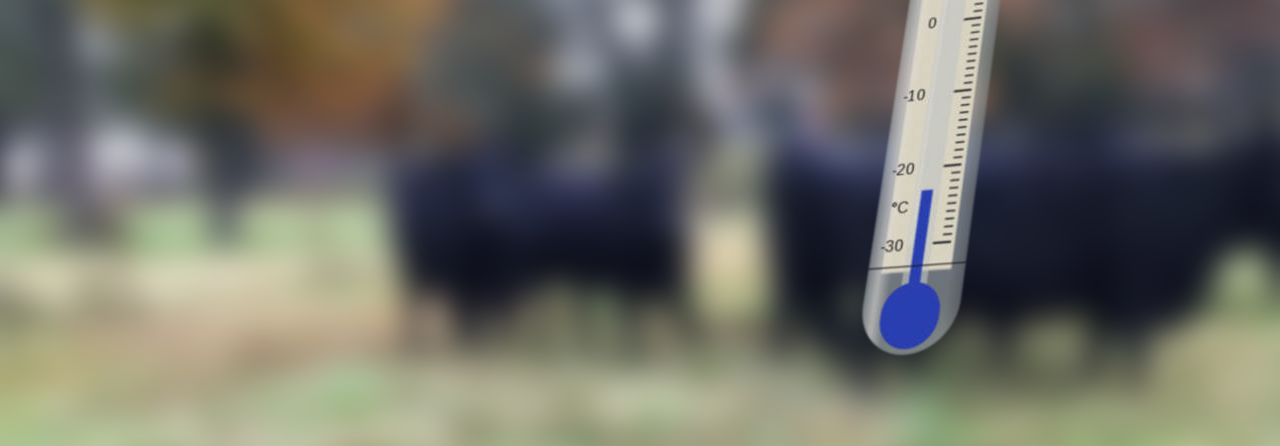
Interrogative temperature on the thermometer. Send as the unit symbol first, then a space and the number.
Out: °C -23
